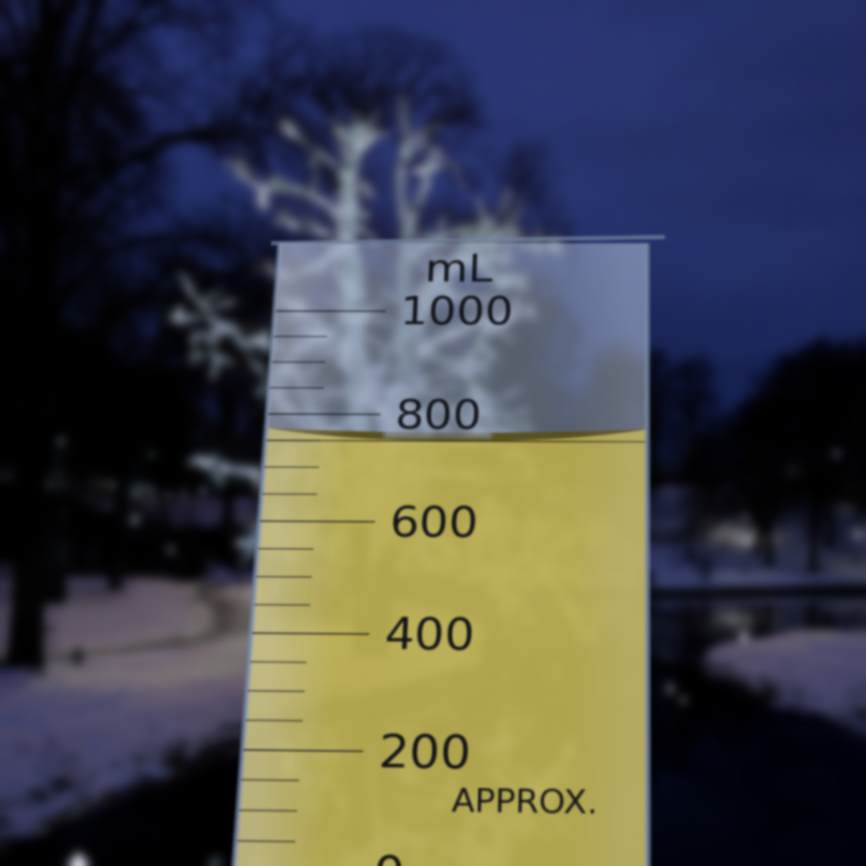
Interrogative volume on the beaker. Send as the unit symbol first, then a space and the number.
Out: mL 750
